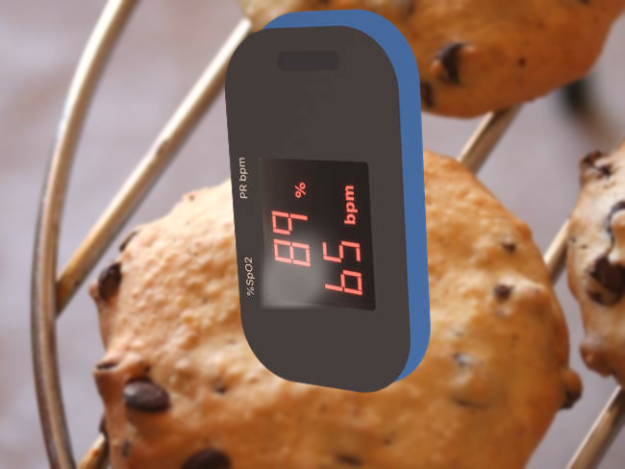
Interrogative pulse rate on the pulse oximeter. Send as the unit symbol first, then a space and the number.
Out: bpm 65
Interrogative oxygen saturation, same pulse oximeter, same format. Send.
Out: % 89
